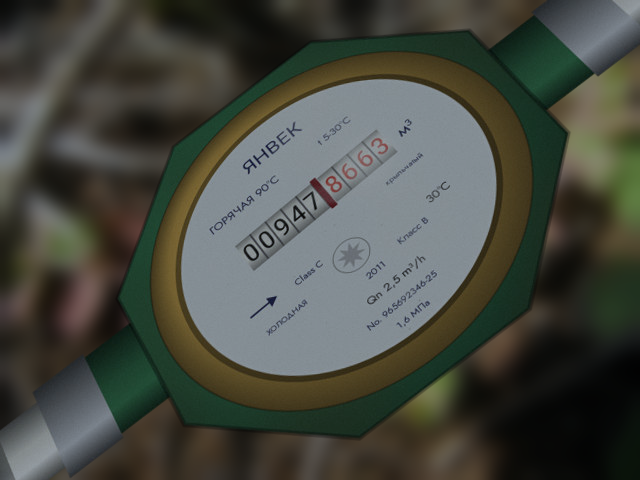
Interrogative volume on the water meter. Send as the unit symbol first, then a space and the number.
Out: m³ 947.8663
